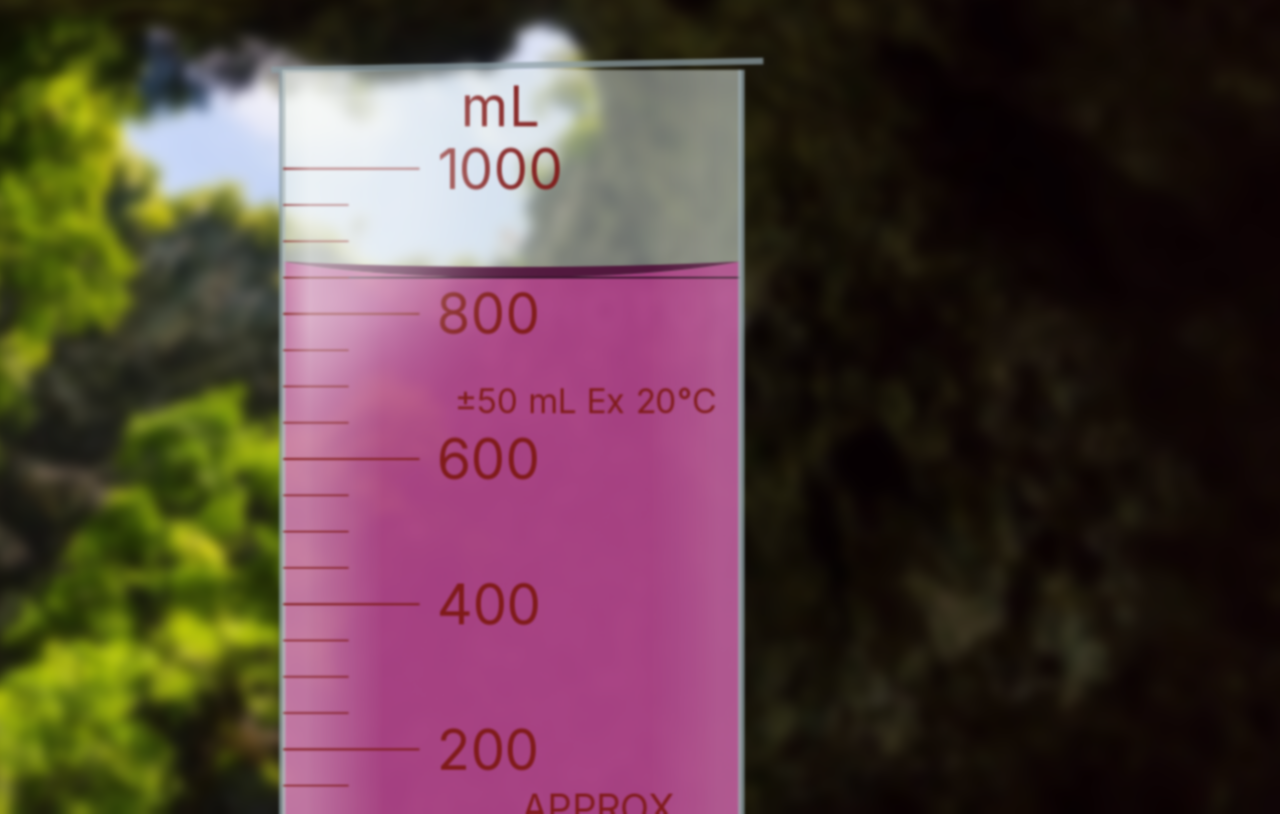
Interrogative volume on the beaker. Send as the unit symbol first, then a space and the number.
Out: mL 850
